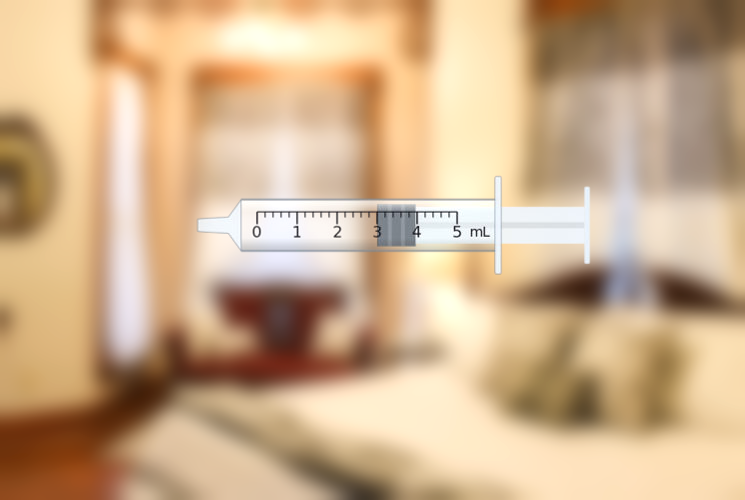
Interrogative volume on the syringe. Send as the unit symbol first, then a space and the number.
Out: mL 3
